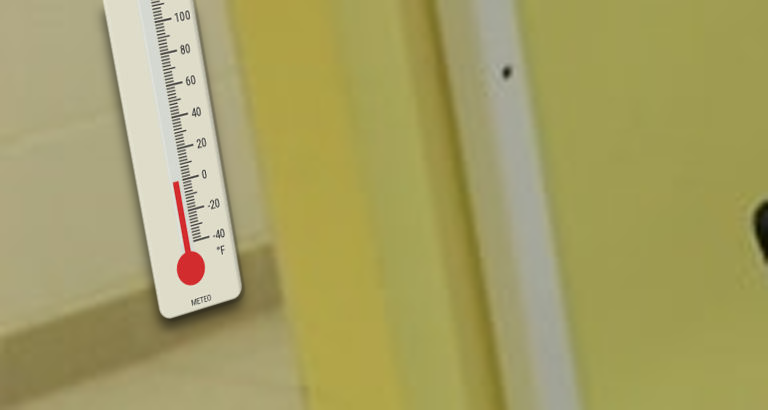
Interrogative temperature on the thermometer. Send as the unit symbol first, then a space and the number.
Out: °F 0
